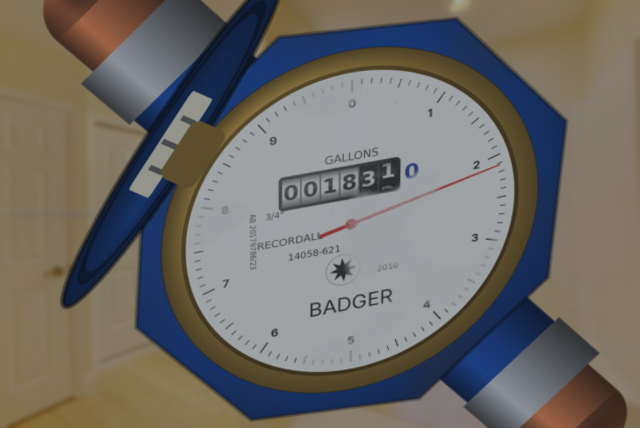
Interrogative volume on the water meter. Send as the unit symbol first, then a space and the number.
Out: gal 18312.1
